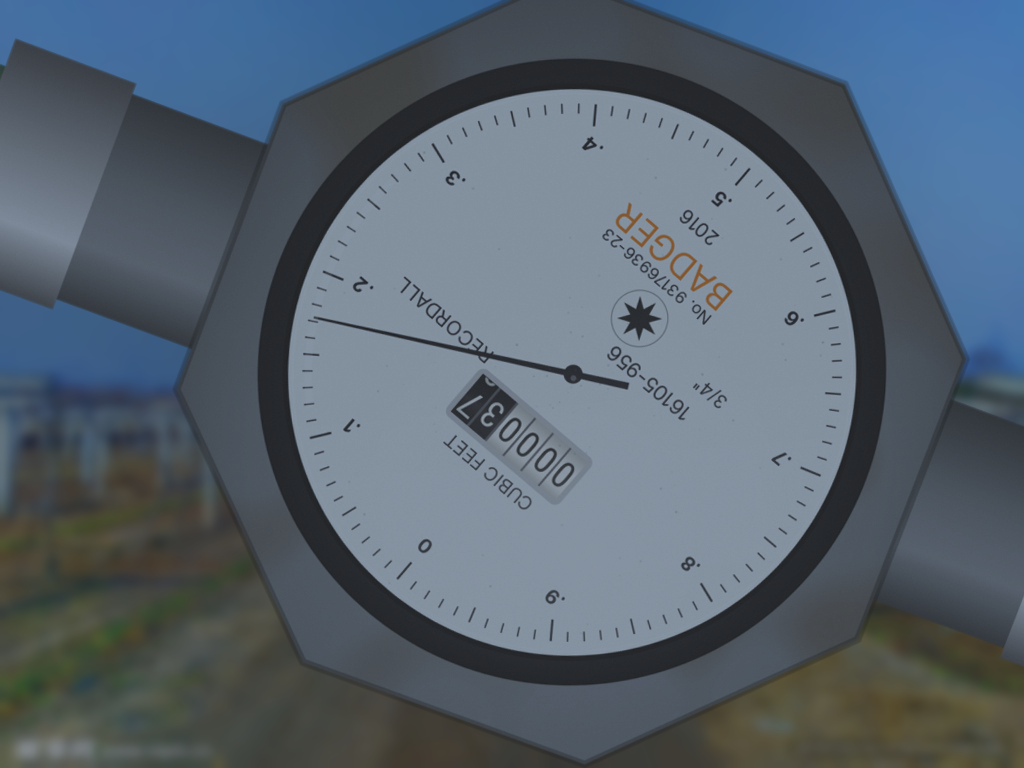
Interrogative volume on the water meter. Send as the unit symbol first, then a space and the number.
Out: ft³ 37.17
